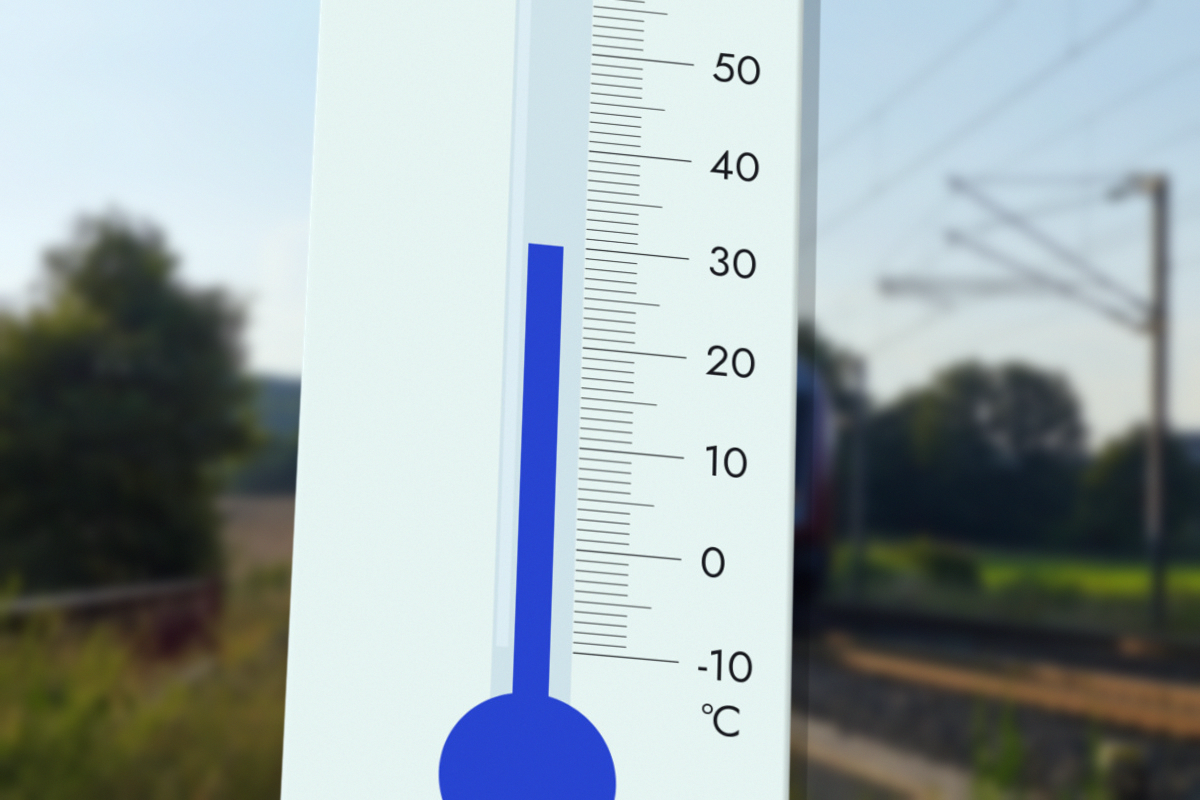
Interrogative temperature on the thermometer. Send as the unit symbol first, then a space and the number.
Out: °C 30
